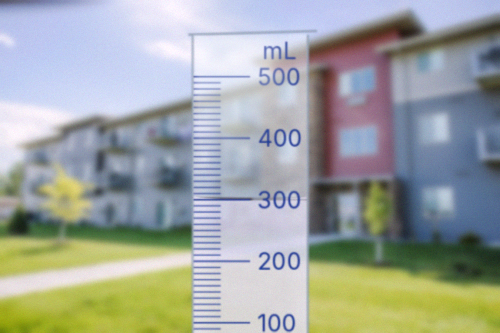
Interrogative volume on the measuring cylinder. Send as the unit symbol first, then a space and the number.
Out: mL 300
